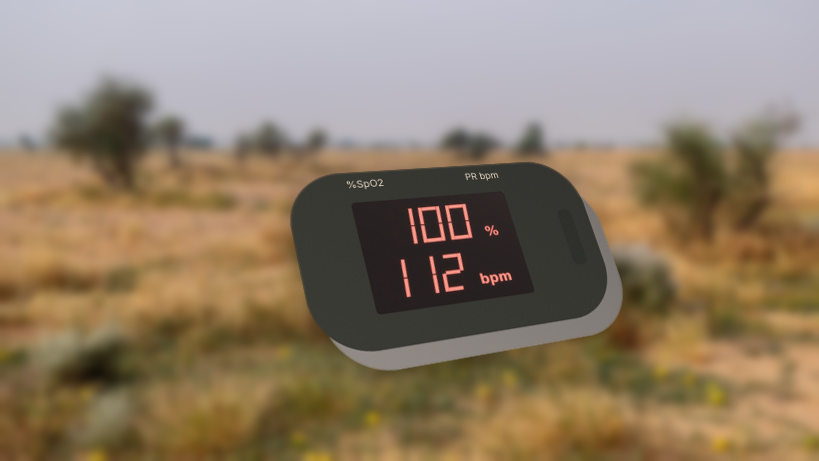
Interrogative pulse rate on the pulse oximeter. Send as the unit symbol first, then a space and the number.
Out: bpm 112
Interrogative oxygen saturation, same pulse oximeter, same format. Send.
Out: % 100
